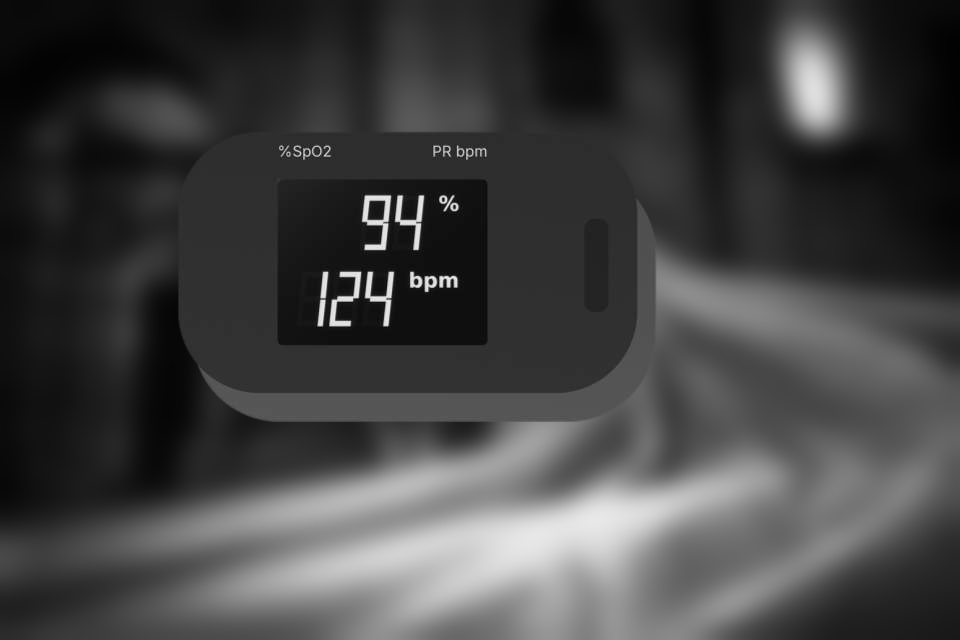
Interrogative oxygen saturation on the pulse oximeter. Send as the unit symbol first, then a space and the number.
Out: % 94
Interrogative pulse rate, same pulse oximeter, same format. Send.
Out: bpm 124
